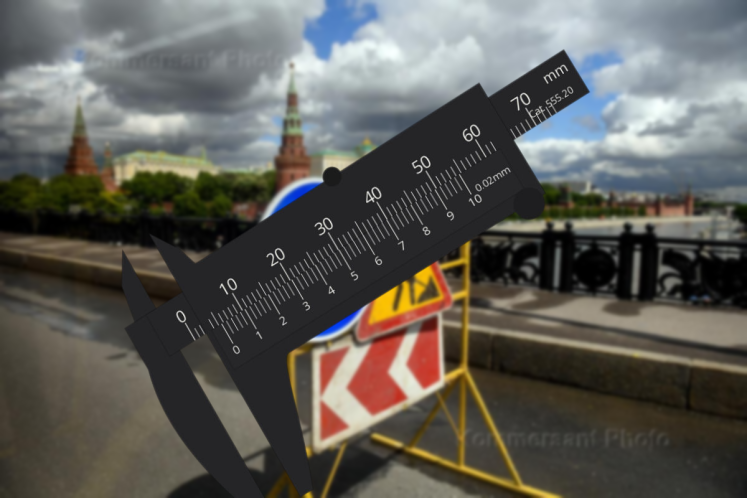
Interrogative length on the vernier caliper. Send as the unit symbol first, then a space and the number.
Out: mm 5.6
